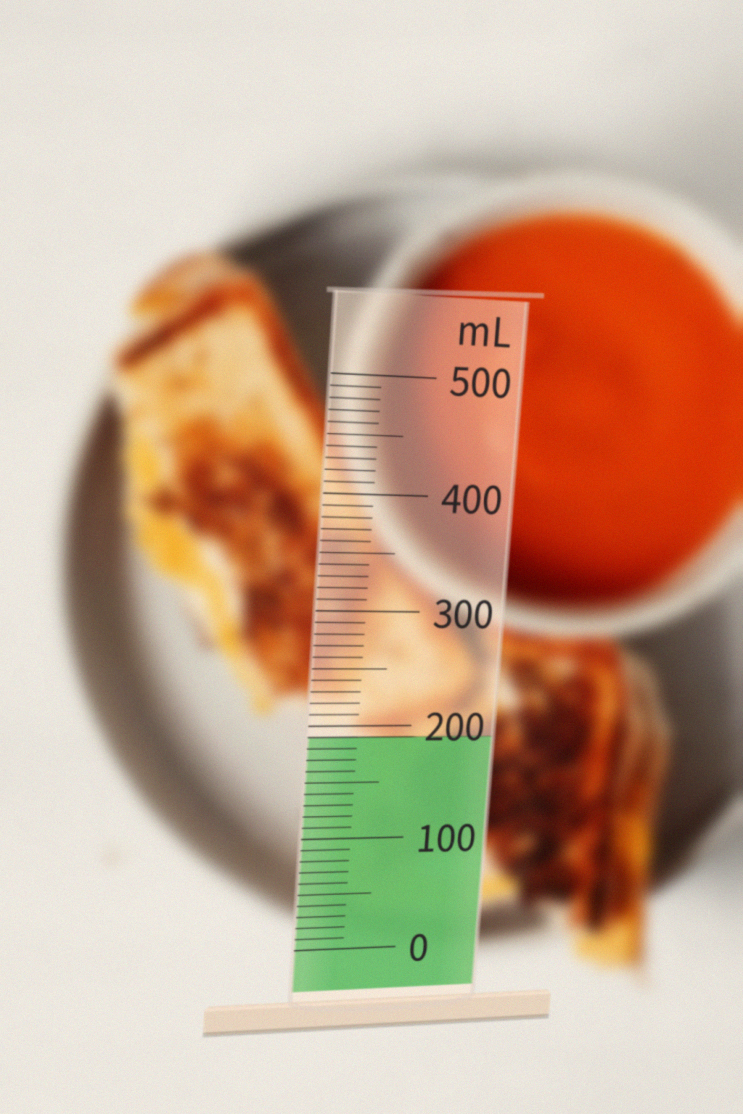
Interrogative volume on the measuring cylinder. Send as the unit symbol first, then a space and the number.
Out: mL 190
